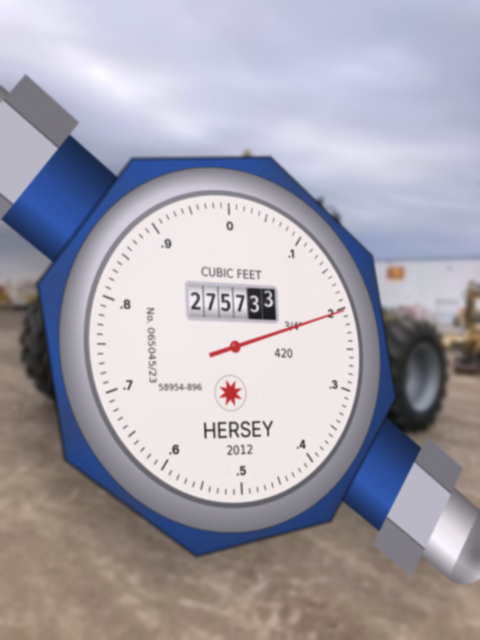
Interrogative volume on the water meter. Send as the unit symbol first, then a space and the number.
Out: ft³ 275733.20
